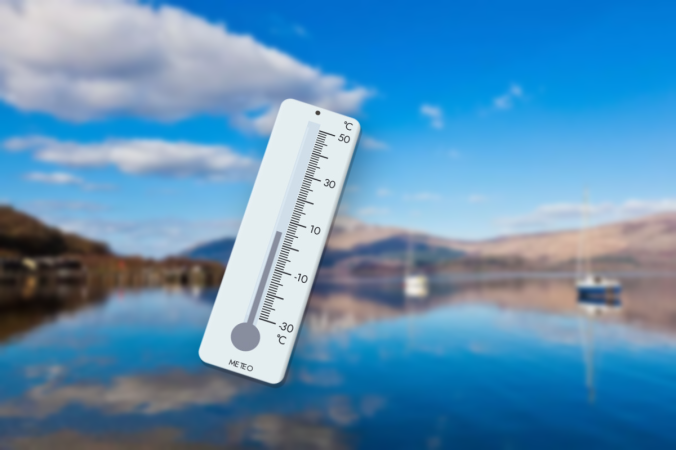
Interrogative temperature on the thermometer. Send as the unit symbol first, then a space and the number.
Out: °C 5
